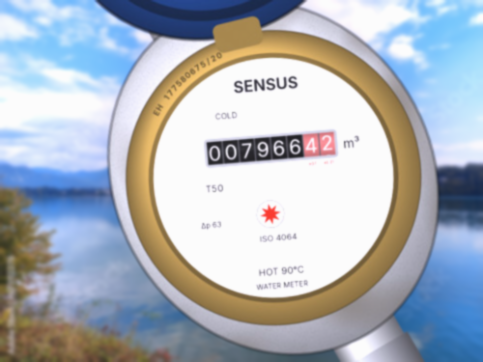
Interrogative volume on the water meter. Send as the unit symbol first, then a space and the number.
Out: m³ 7966.42
